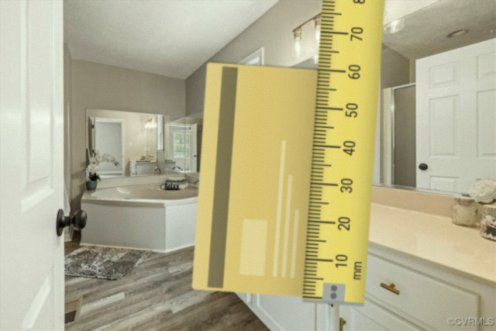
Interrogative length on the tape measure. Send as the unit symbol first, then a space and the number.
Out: mm 60
